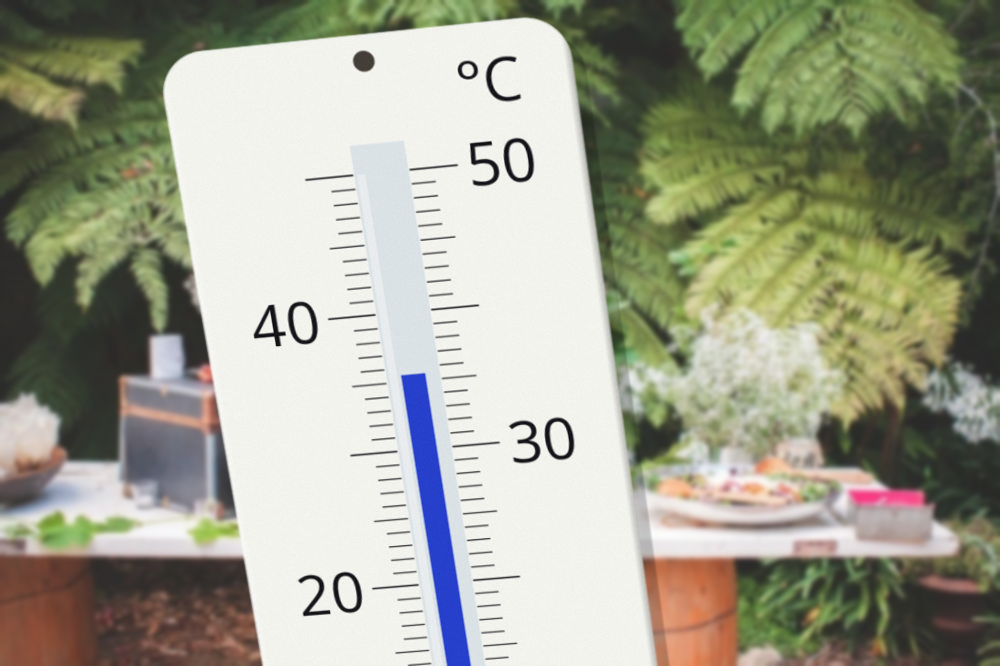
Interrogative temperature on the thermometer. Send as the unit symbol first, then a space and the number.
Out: °C 35.5
